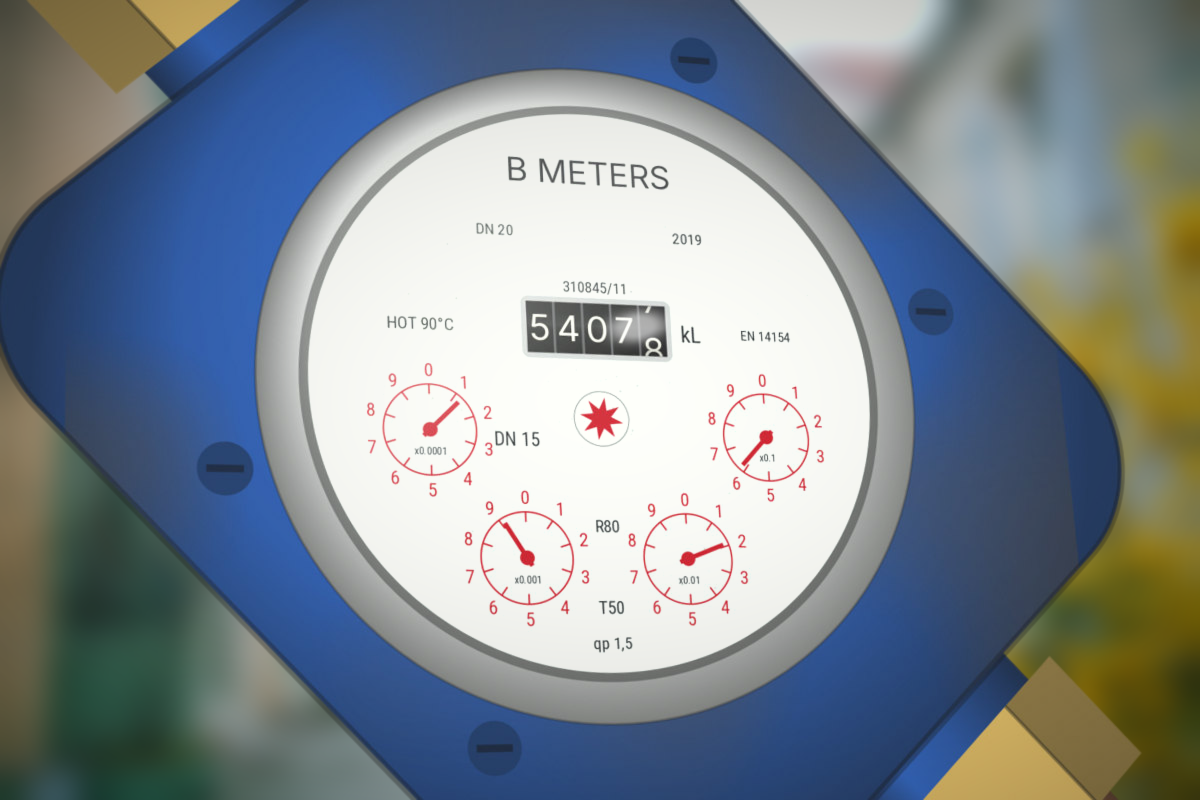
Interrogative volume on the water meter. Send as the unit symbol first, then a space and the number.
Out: kL 54077.6191
